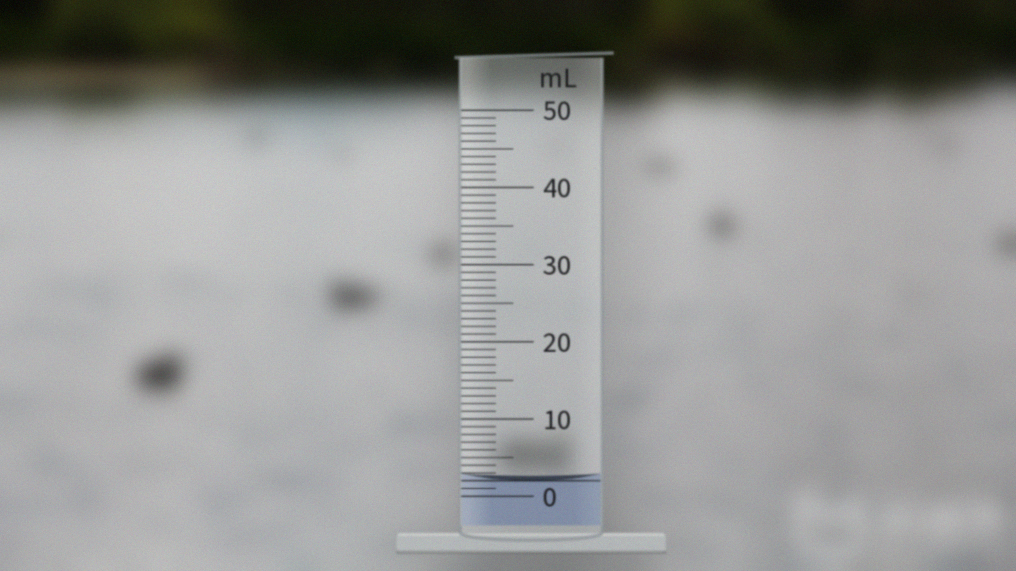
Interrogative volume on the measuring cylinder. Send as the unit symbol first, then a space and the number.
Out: mL 2
